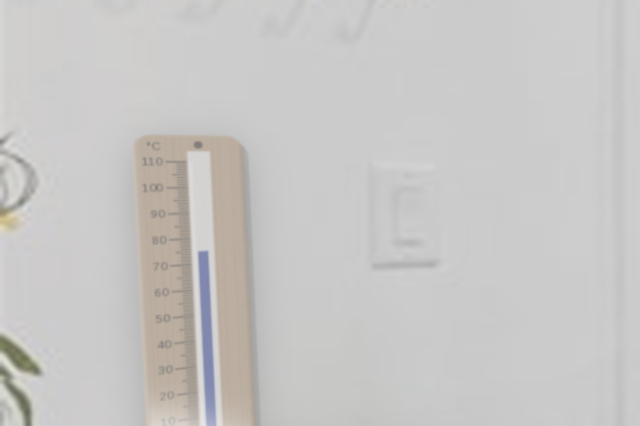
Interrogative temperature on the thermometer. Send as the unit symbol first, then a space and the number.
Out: °C 75
